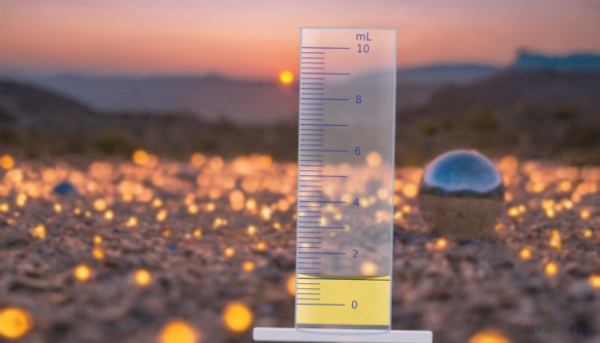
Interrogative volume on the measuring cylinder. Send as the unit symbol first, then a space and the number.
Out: mL 1
